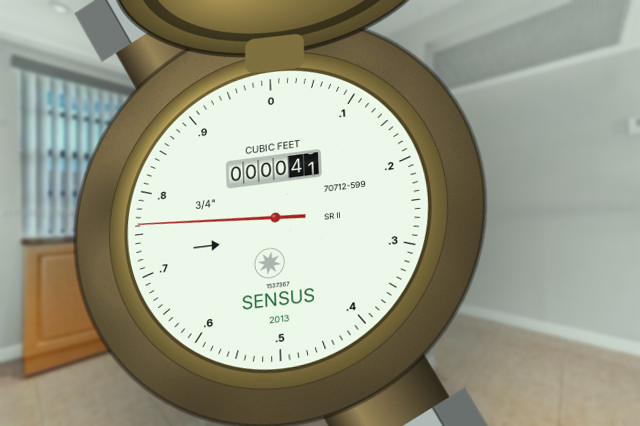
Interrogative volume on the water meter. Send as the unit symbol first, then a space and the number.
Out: ft³ 40.76
